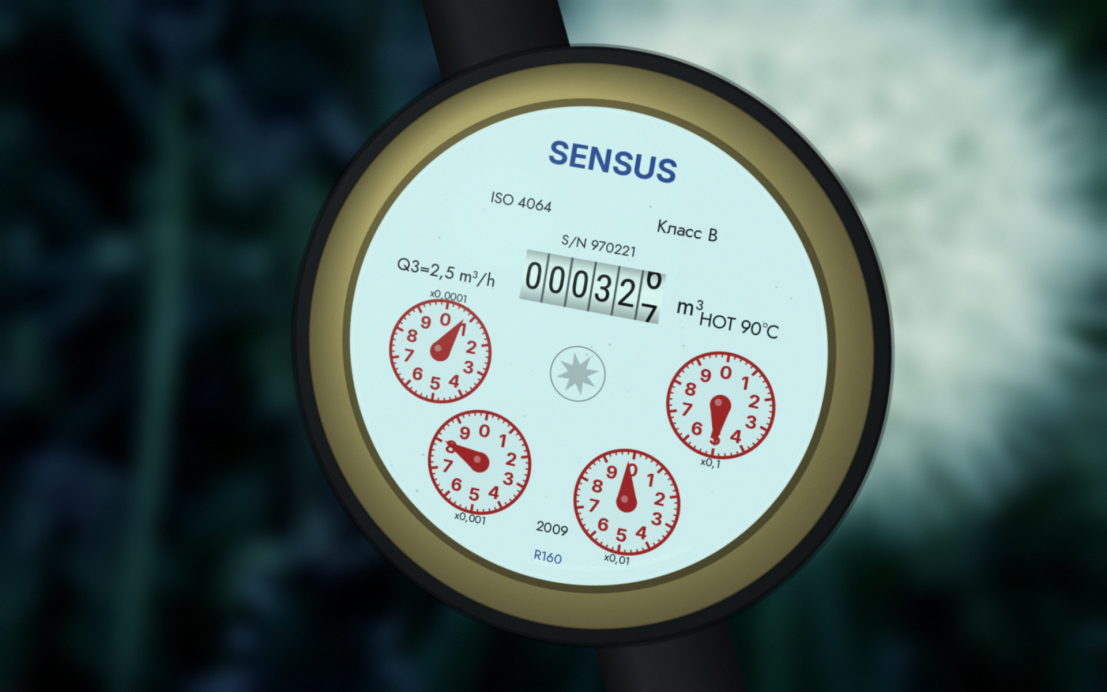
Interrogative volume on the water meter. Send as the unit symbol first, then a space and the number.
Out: m³ 326.4980
